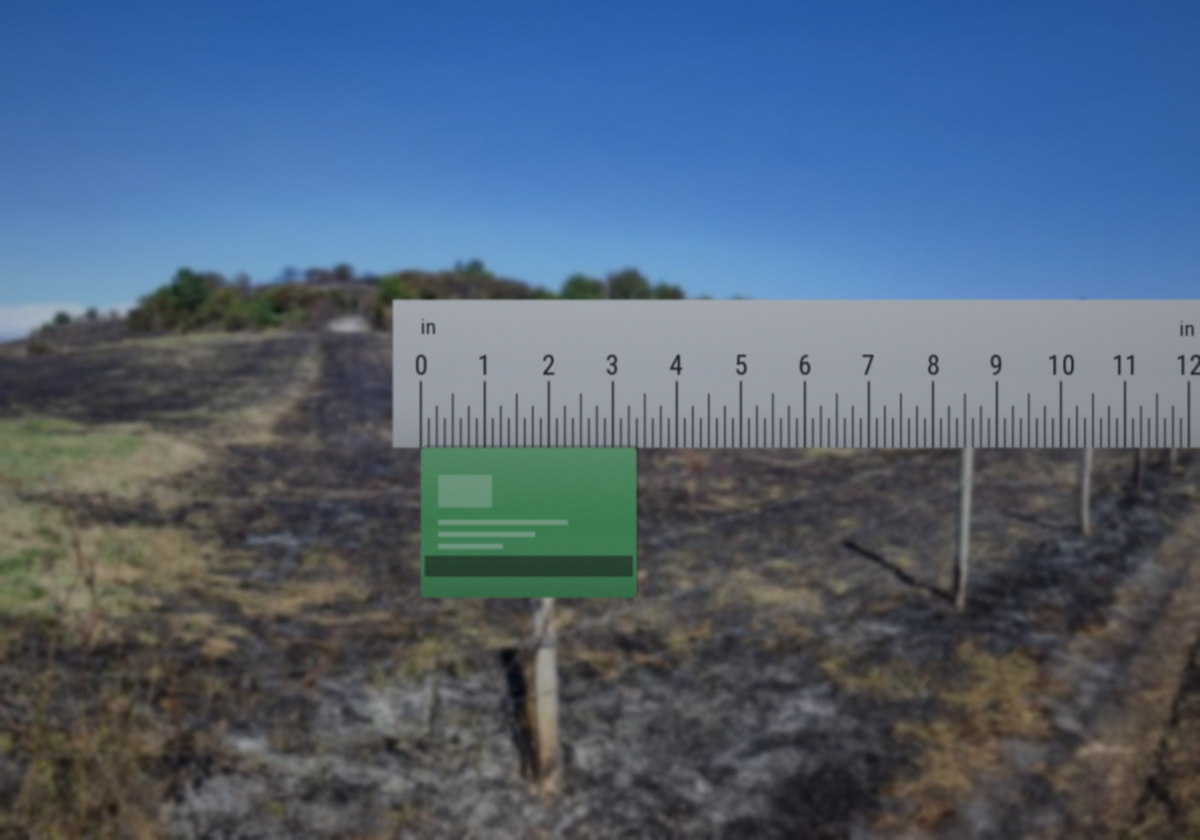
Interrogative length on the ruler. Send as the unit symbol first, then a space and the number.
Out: in 3.375
